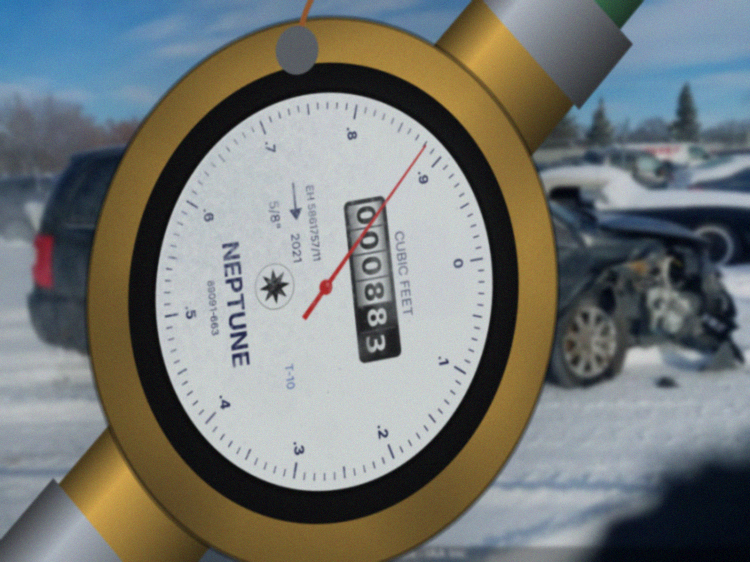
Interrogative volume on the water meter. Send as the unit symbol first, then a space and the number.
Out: ft³ 882.88
